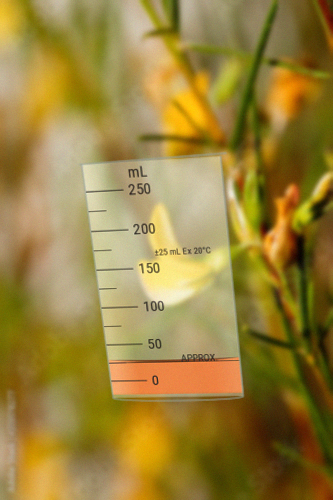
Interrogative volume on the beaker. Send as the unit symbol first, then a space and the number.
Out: mL 25
